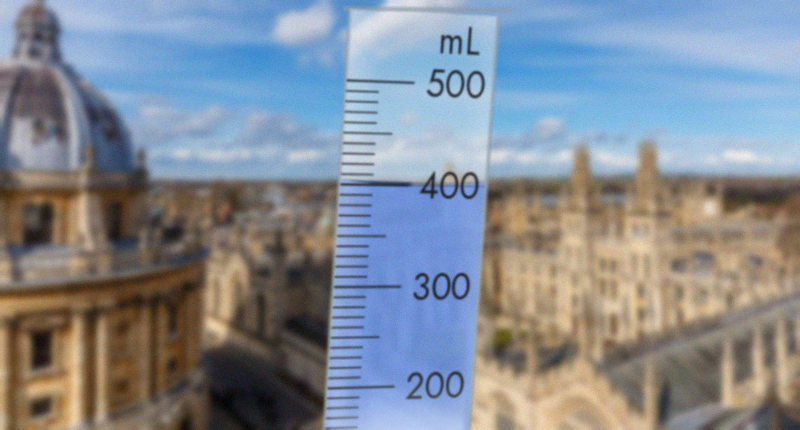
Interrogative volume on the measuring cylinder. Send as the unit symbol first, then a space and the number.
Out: mL 400
